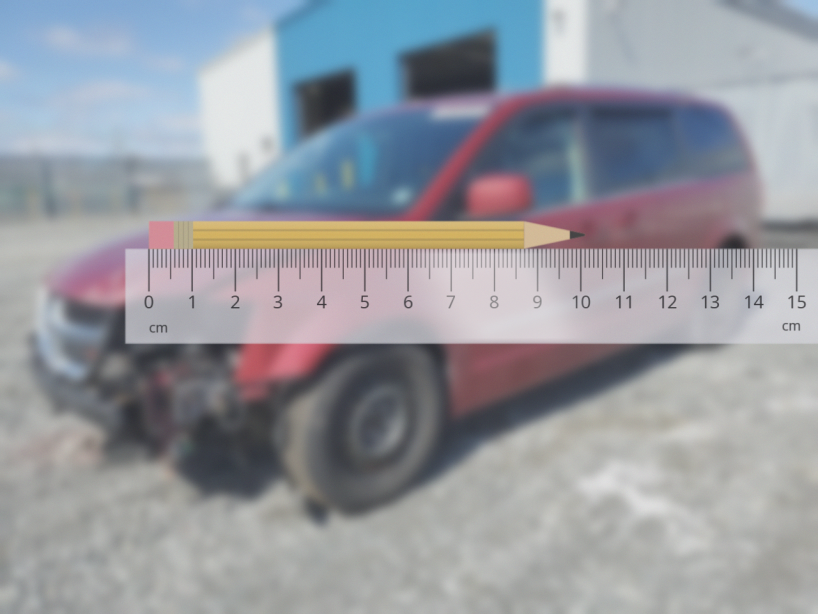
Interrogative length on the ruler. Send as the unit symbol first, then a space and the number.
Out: cm 10.1
